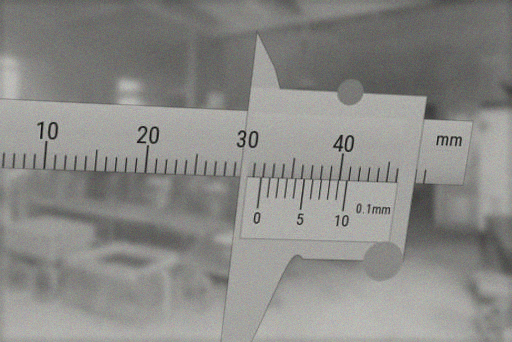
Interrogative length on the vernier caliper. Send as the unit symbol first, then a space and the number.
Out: mm 31.8
